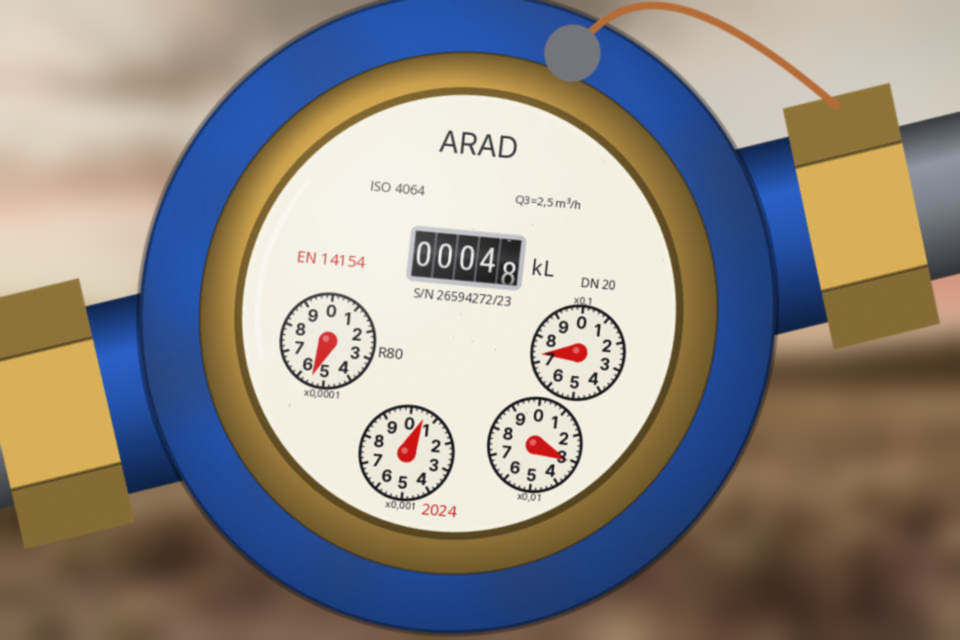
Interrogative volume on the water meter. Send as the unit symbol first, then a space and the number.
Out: kL 47.7305
